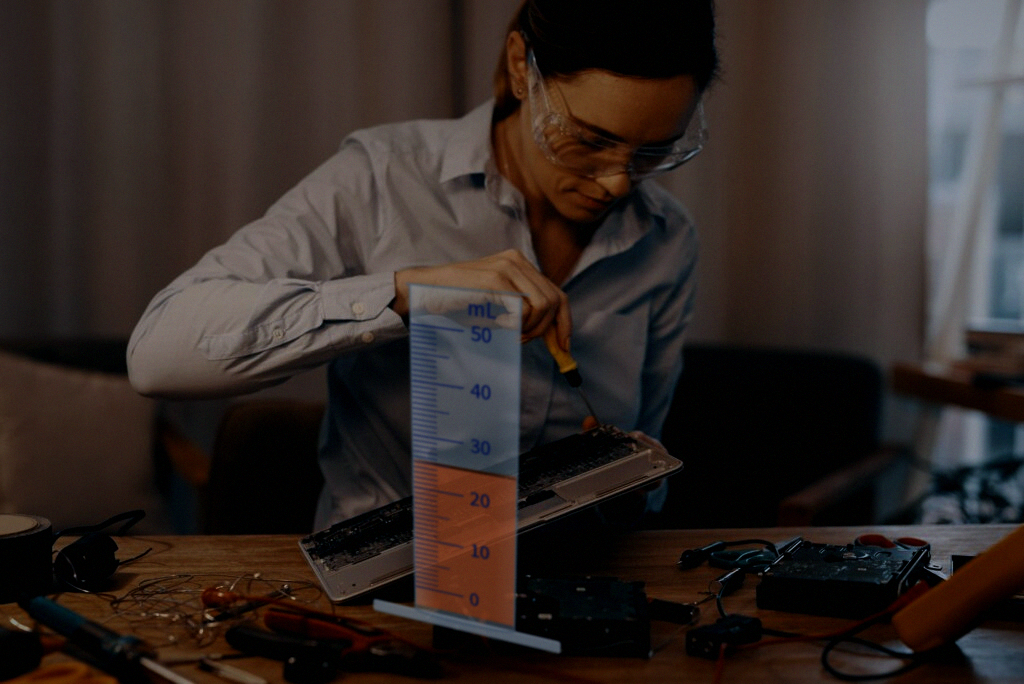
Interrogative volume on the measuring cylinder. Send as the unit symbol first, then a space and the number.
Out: mL 25
